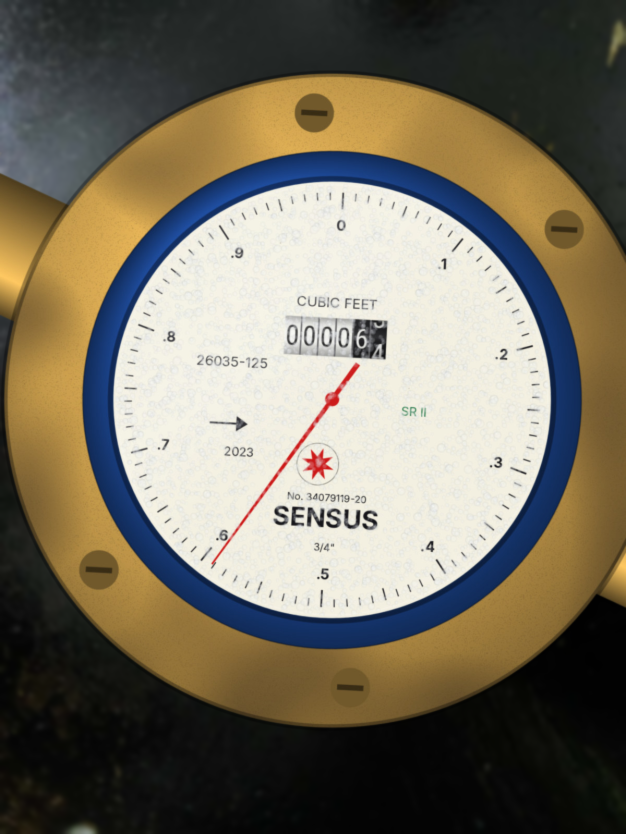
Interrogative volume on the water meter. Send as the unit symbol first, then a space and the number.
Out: ft³ 63.59
